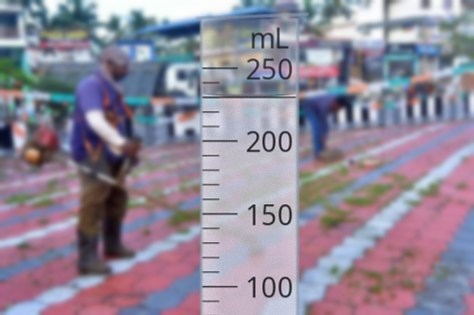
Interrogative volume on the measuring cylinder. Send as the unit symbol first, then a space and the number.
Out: mL 230
